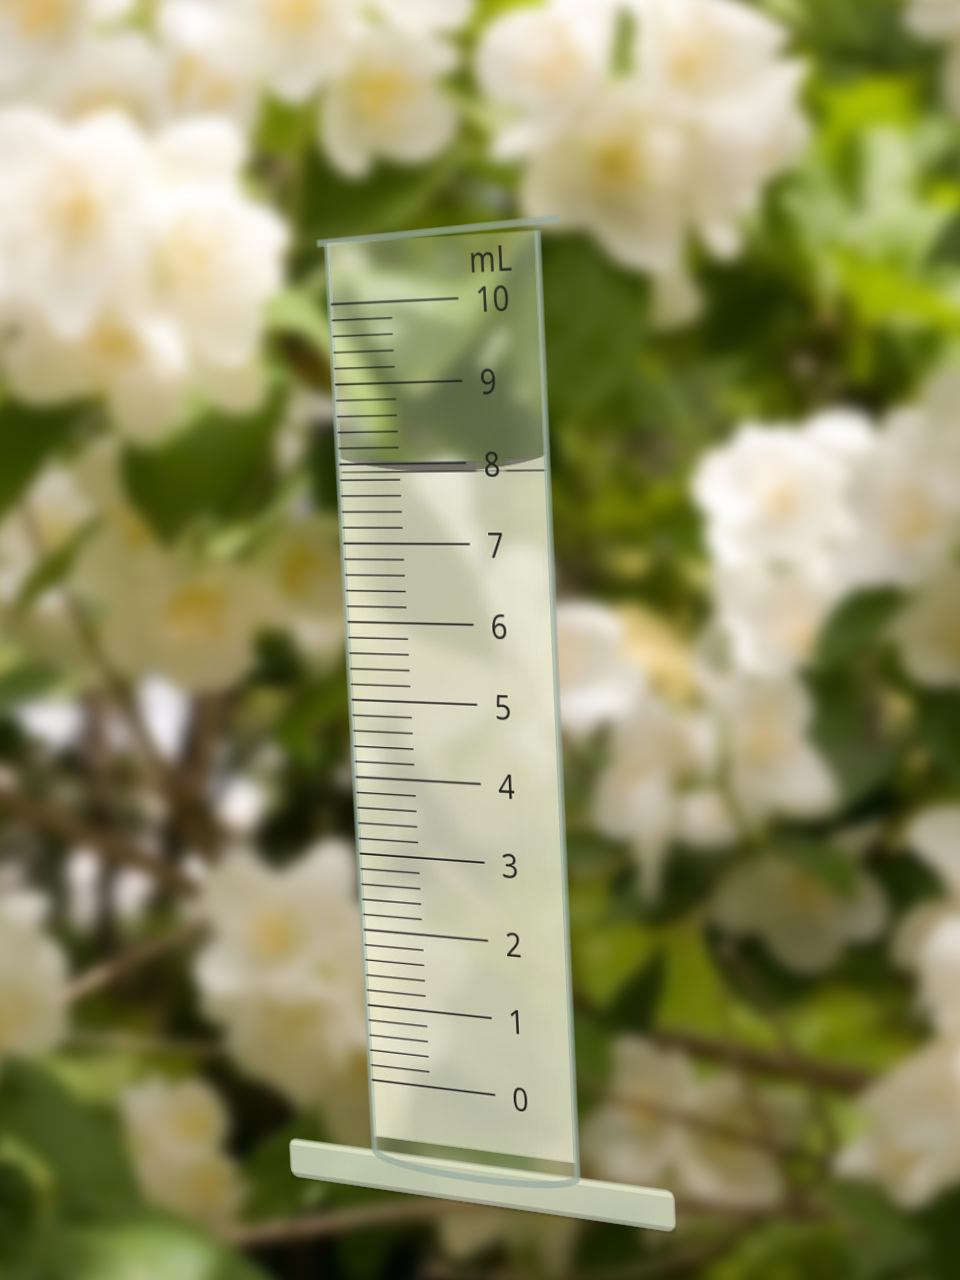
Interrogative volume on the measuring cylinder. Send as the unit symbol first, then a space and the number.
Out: mL 7.9
